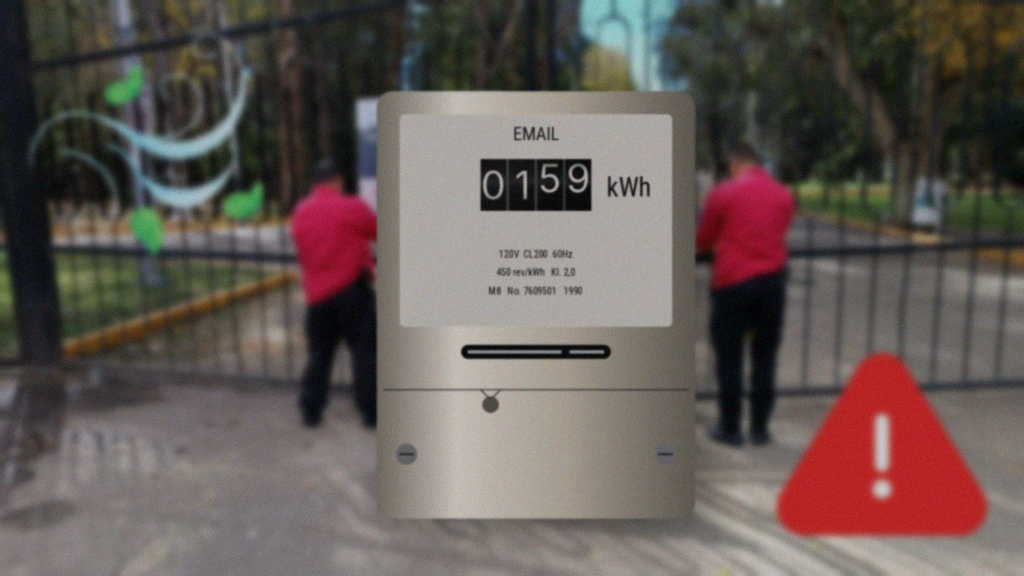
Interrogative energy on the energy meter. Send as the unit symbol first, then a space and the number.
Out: kWh 159
